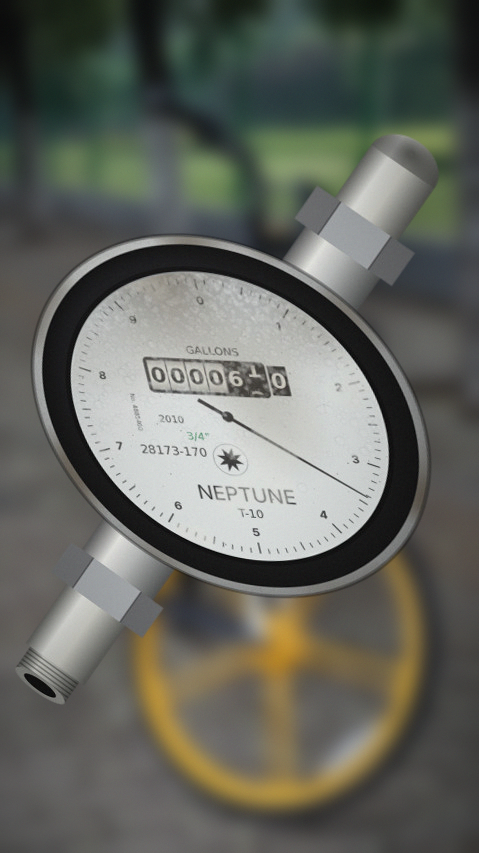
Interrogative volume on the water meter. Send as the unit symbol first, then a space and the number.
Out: gal 613.4
